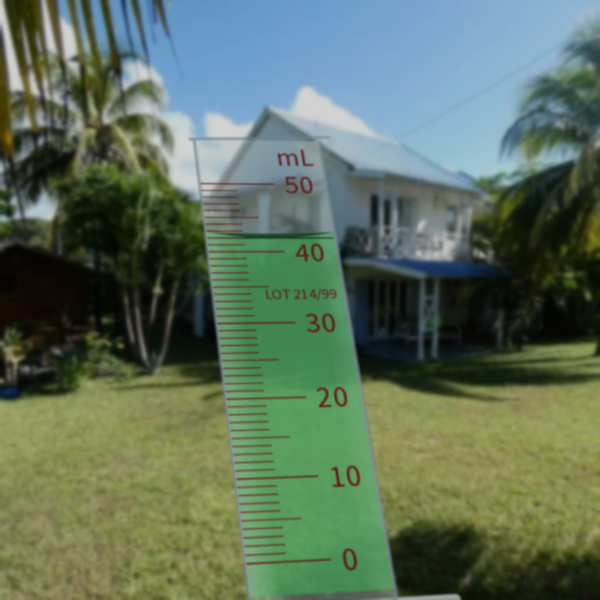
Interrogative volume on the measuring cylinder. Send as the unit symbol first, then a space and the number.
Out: mL 42
